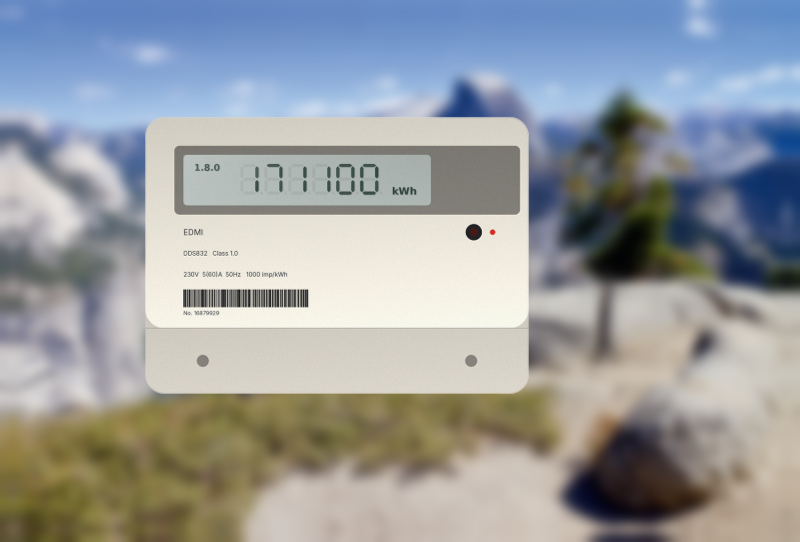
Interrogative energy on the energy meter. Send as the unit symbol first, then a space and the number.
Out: kWh 171100
